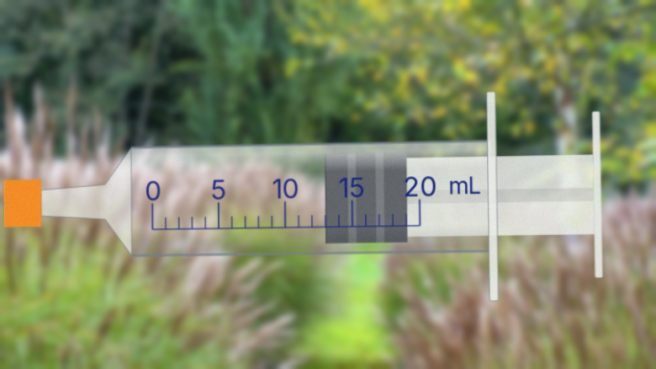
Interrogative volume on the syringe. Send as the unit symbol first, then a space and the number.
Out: mL 13
